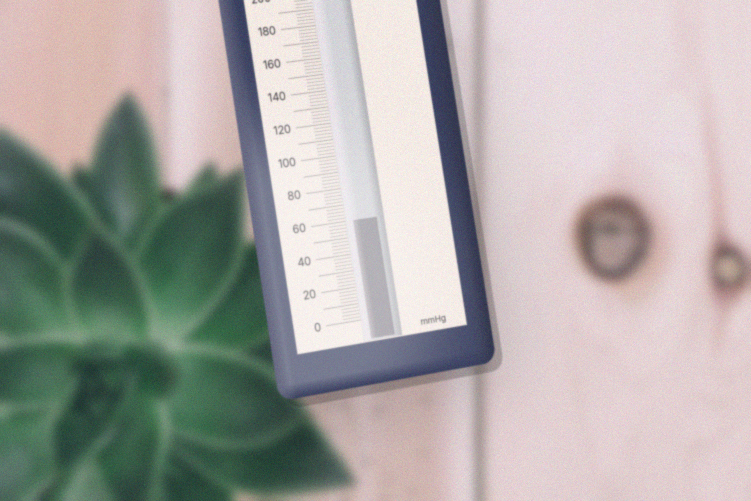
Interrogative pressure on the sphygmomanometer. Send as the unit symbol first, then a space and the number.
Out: mmHg 60
